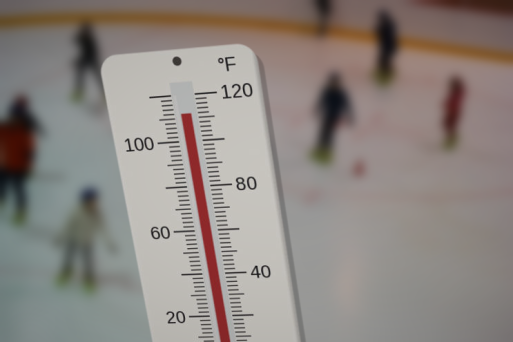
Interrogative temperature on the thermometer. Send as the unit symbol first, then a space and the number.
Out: °F 112
